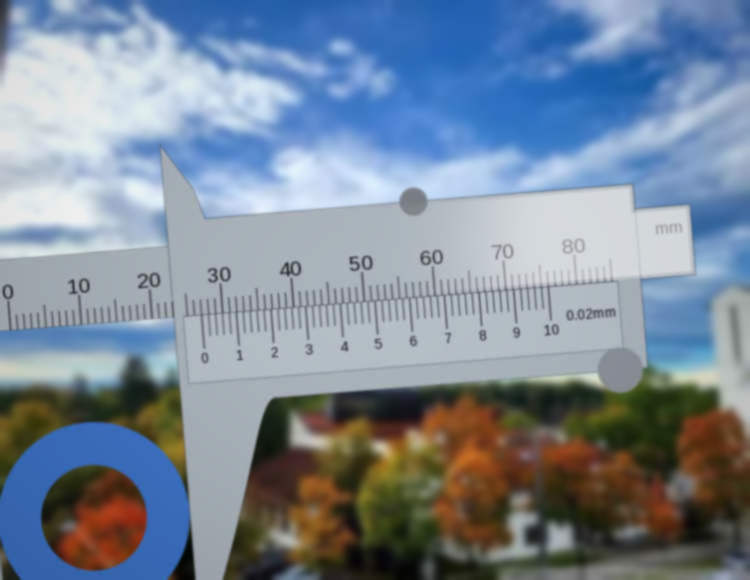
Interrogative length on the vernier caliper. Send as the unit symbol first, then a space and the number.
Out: mm 27.0
